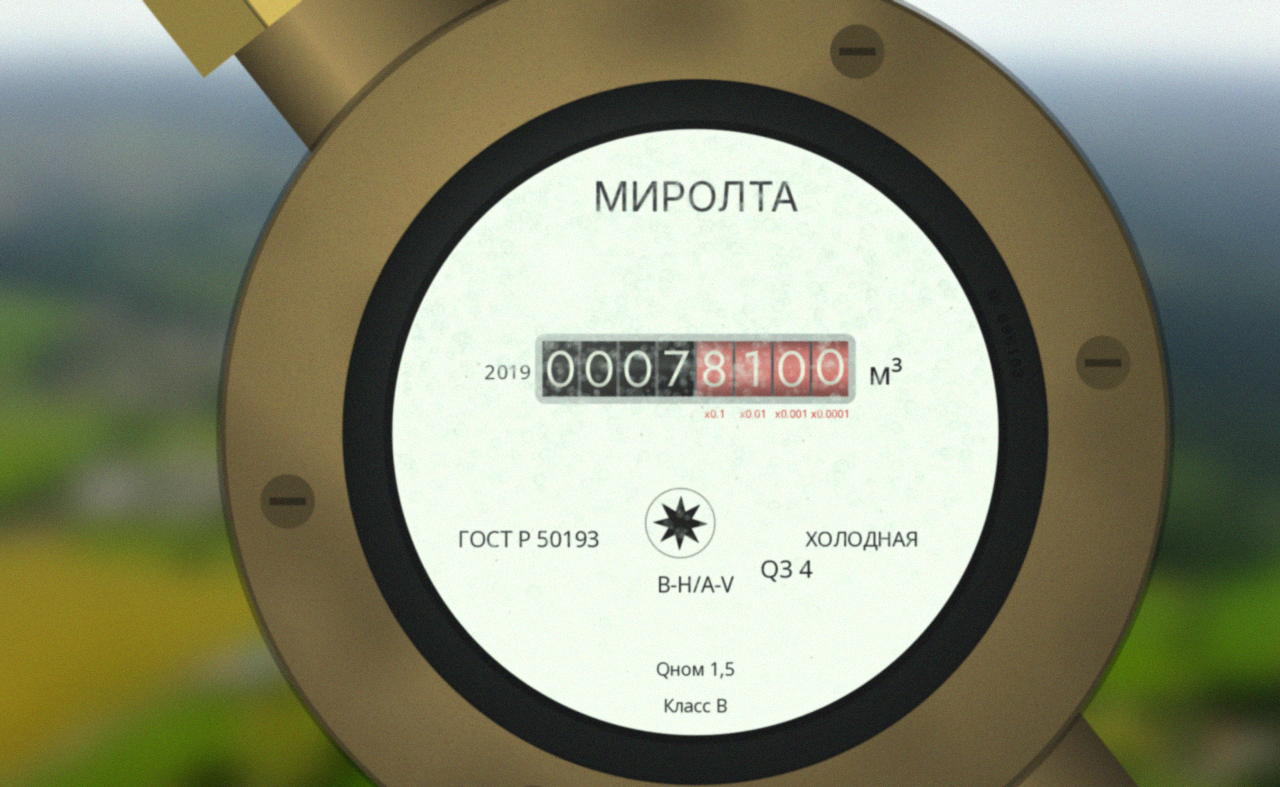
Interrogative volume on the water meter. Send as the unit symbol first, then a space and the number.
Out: m³ 7.8100
